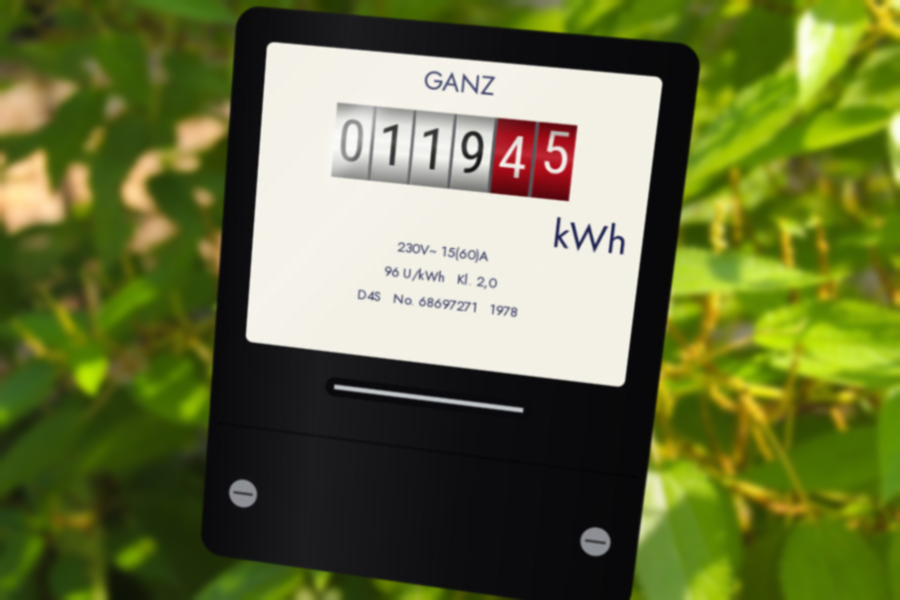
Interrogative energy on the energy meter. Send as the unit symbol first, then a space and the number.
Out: kWh 119.45
